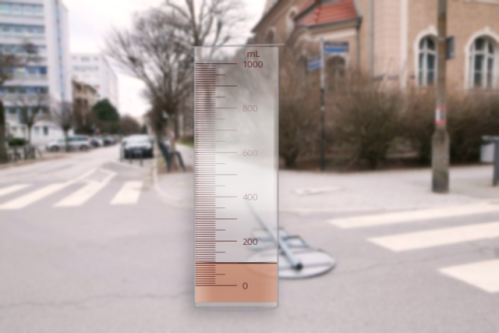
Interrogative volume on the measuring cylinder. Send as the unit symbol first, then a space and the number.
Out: mL 100
